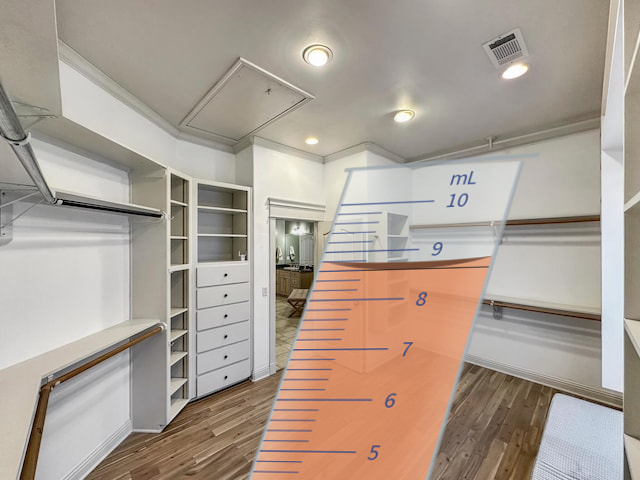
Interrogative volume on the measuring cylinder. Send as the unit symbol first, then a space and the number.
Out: mL 8.6
